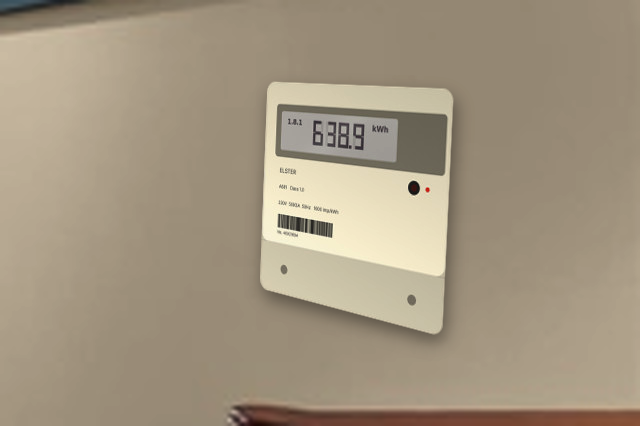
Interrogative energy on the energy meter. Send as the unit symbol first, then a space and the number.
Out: kWh 638.9
